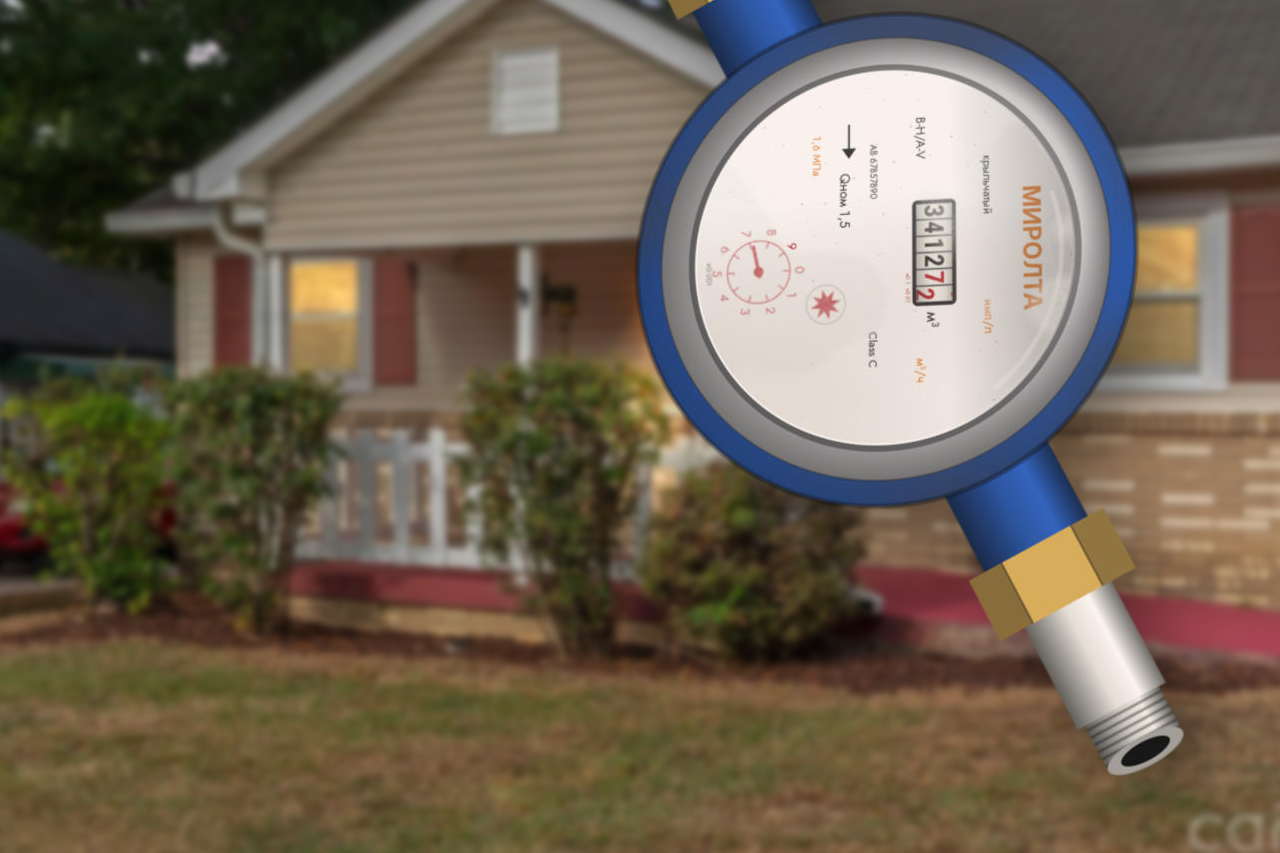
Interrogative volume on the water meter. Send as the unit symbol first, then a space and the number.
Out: m³ 3412.717
